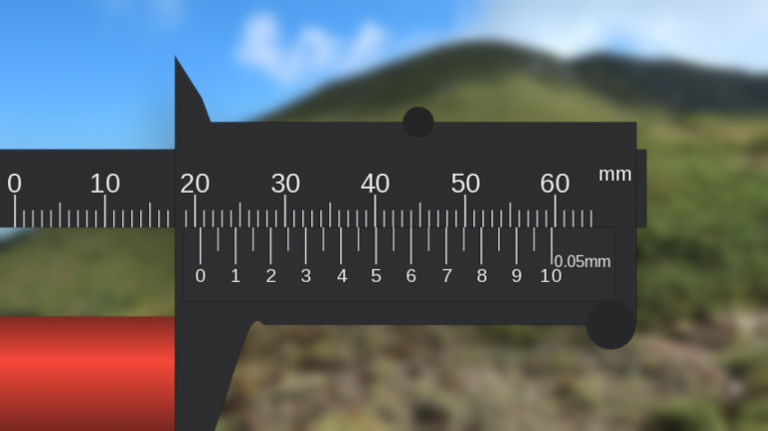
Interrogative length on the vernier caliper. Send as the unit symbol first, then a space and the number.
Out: mm 20.6
